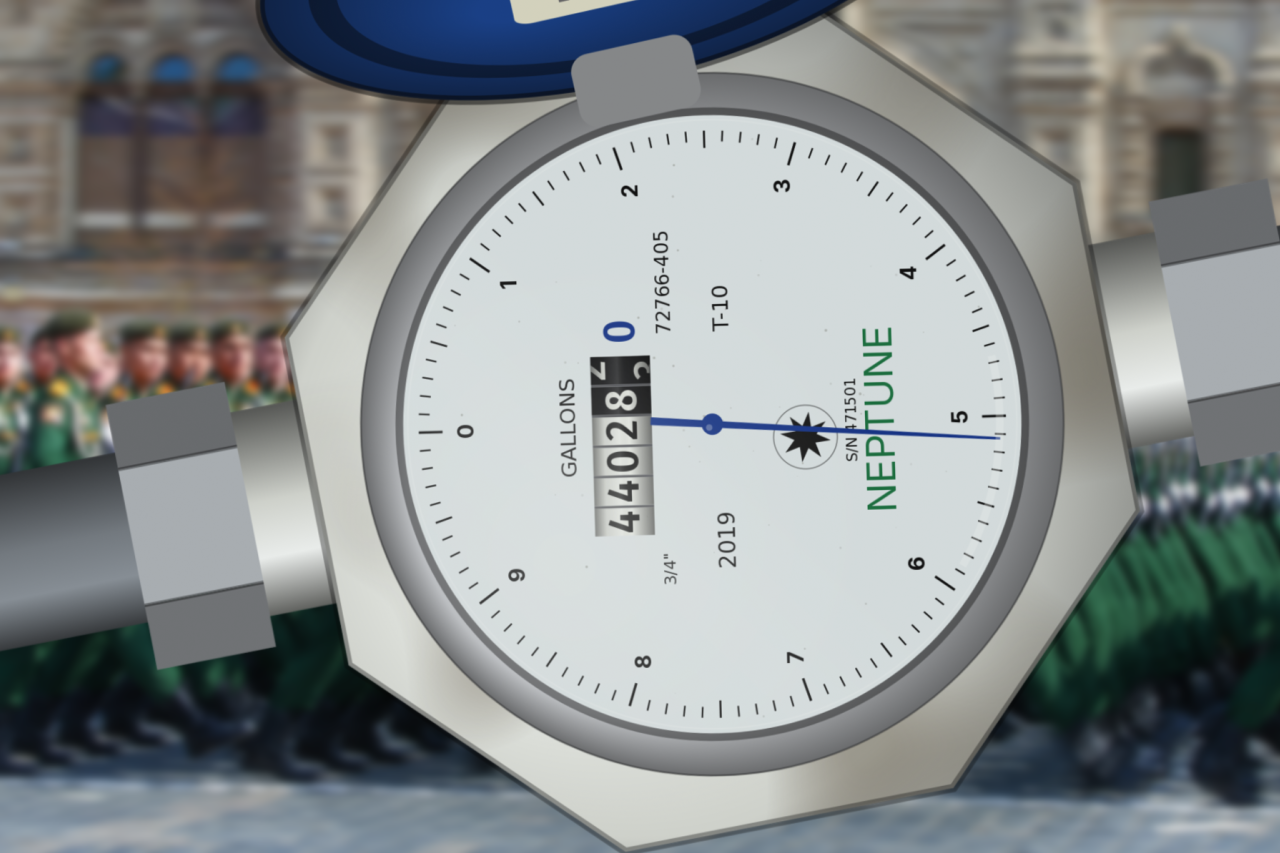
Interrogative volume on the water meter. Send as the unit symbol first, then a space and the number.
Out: gal 4402825.1
